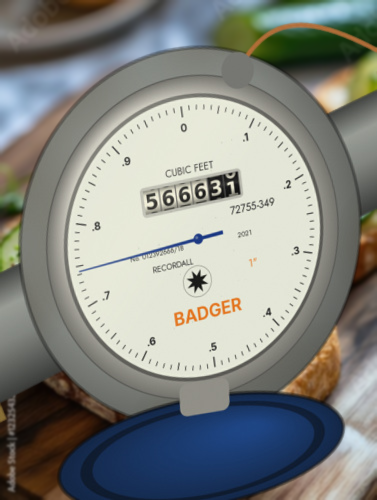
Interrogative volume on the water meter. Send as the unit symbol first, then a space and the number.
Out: ft³ 566630.74
